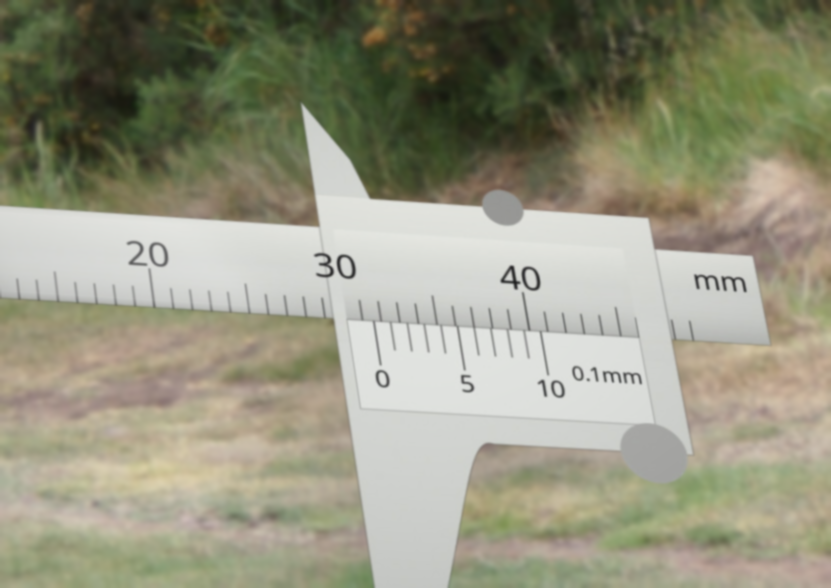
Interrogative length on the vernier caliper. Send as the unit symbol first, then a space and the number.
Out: mm 31.6
